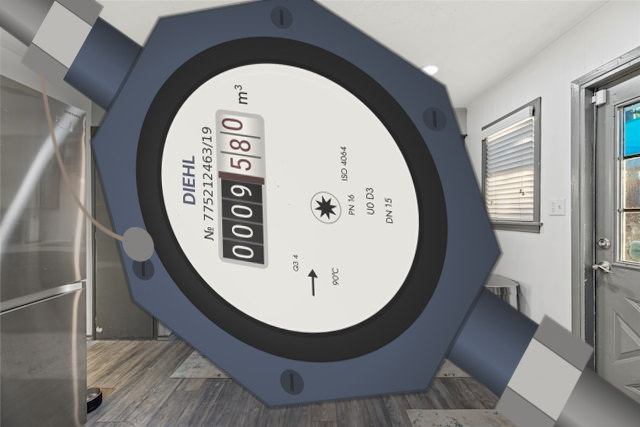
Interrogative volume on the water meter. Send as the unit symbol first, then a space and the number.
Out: m³ 9.580
